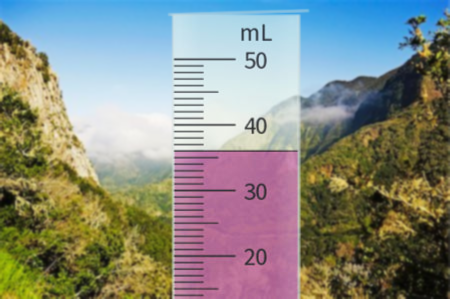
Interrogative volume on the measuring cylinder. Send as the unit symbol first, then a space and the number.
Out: mL 36
